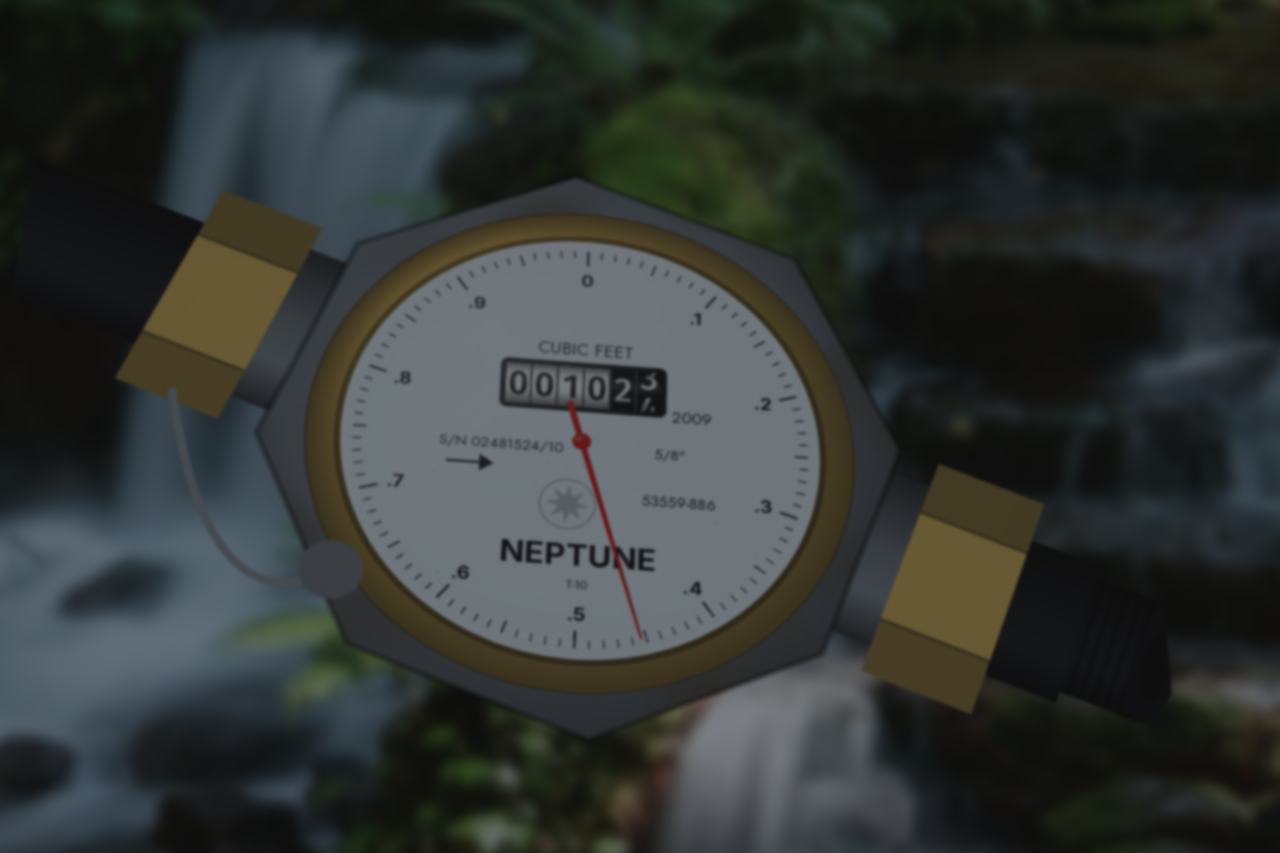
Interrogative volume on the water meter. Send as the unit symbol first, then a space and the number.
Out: ft³ 1023.45
